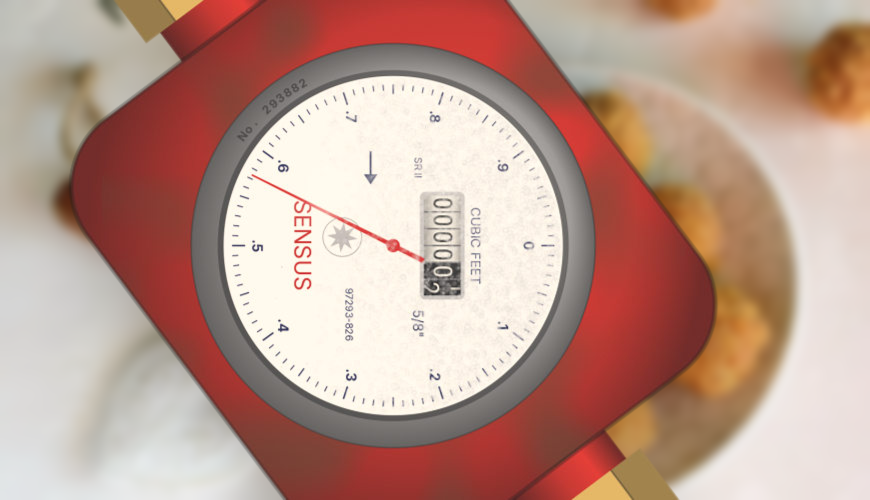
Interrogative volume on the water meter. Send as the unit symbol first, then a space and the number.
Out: ft³ 1.57
